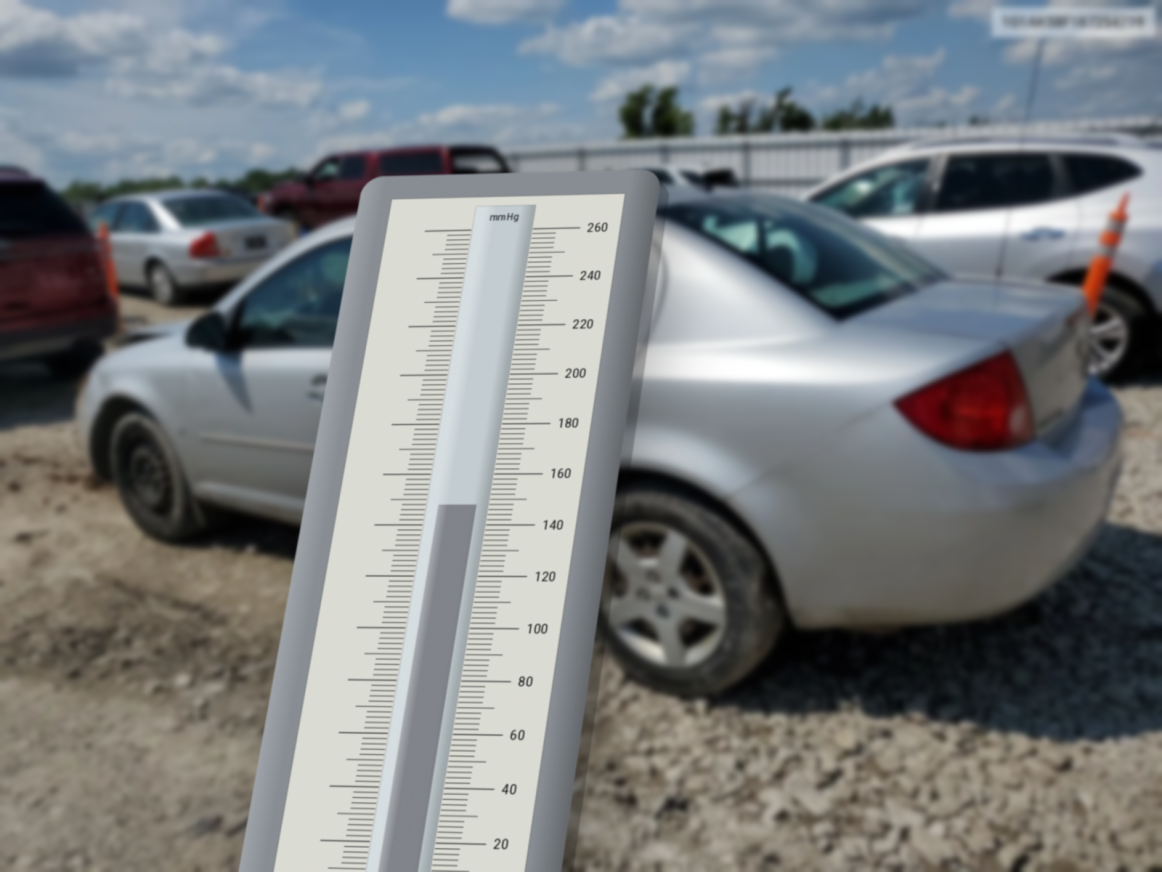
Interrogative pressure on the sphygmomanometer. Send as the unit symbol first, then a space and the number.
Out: mmHg 148
